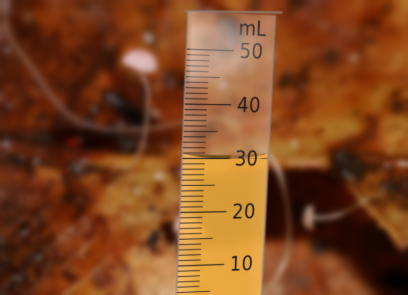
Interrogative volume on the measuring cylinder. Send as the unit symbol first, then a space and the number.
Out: mL 30
